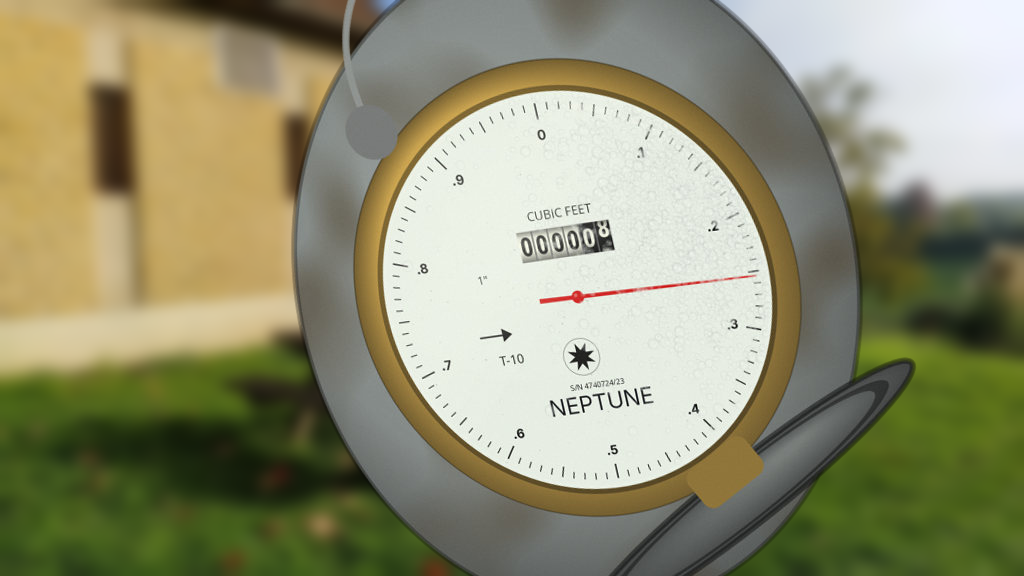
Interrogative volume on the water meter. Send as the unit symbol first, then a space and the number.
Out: ft³ 8.25
